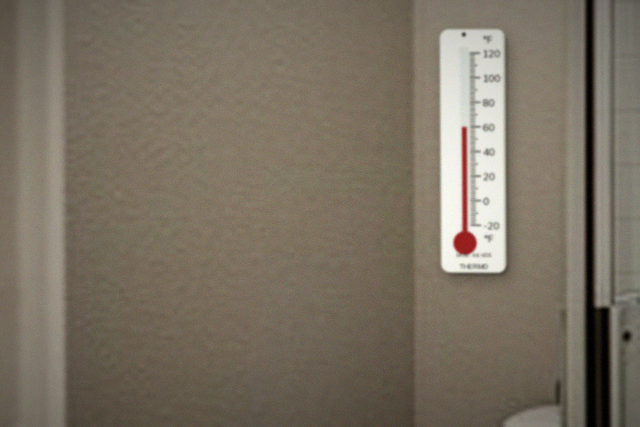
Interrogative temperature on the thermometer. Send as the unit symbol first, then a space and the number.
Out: °F 60
